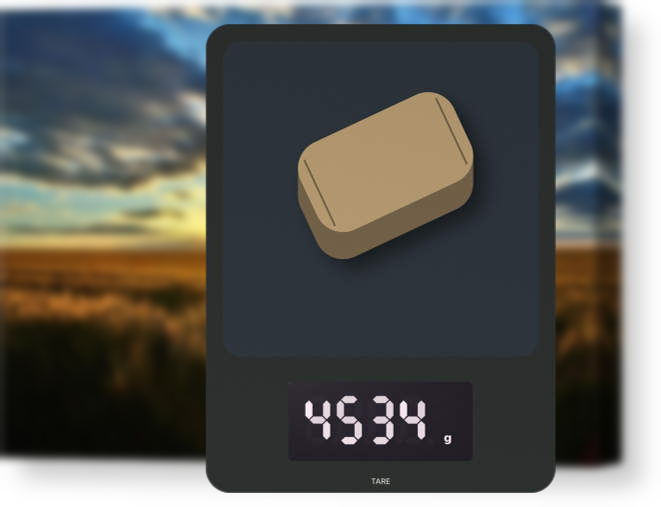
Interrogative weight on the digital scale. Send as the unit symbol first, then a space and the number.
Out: g 4534
